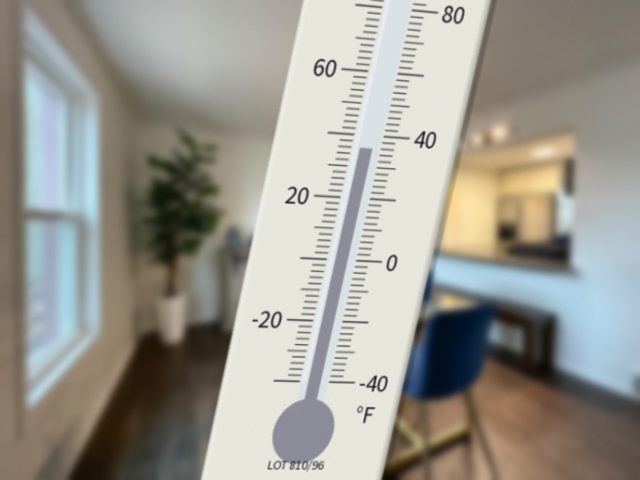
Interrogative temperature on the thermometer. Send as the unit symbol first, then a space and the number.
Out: °F 36
